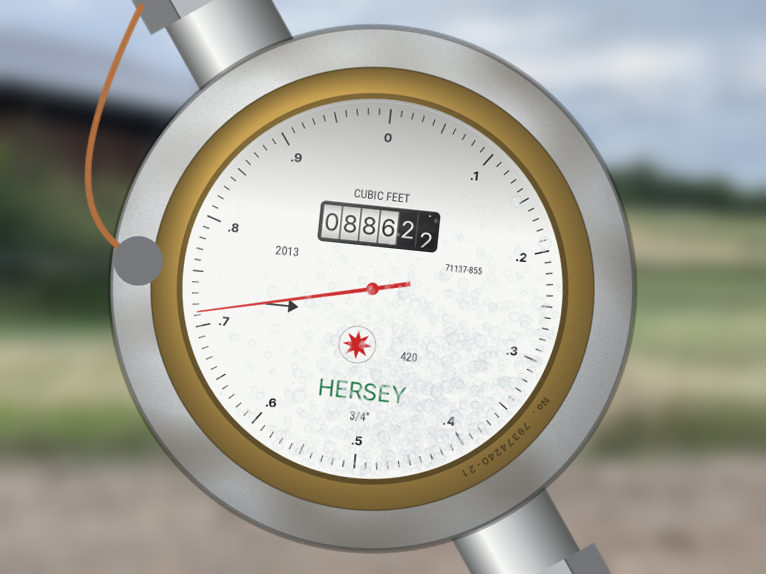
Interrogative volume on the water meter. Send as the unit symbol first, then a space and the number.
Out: ft³ 88621.71
